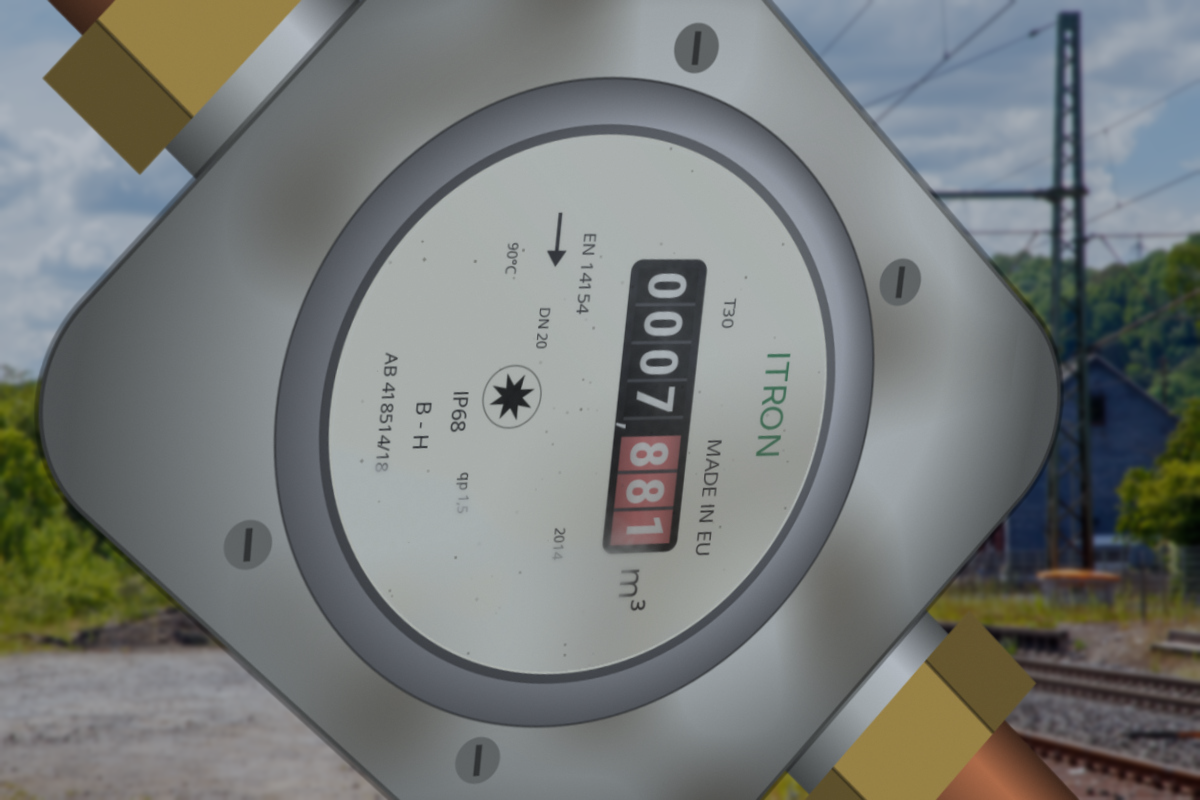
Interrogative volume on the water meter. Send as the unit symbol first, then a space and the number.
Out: m³ 7.881
